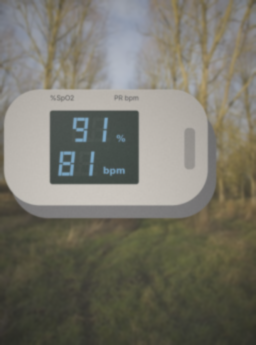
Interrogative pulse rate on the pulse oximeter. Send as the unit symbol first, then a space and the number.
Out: bpm 81
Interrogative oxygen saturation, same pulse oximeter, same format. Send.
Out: % 91
